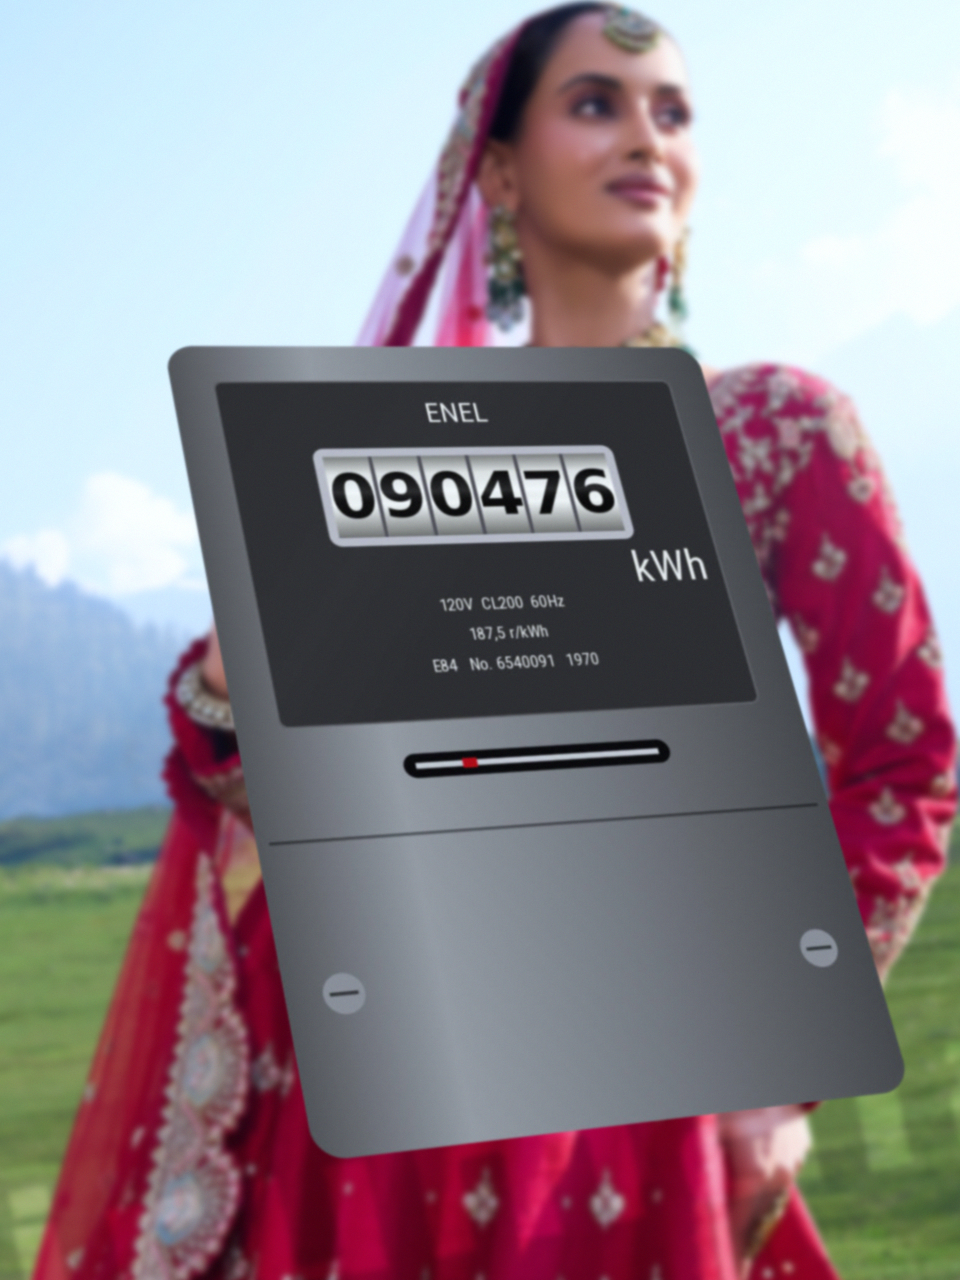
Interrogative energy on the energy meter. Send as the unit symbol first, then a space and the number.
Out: kWh 90476
